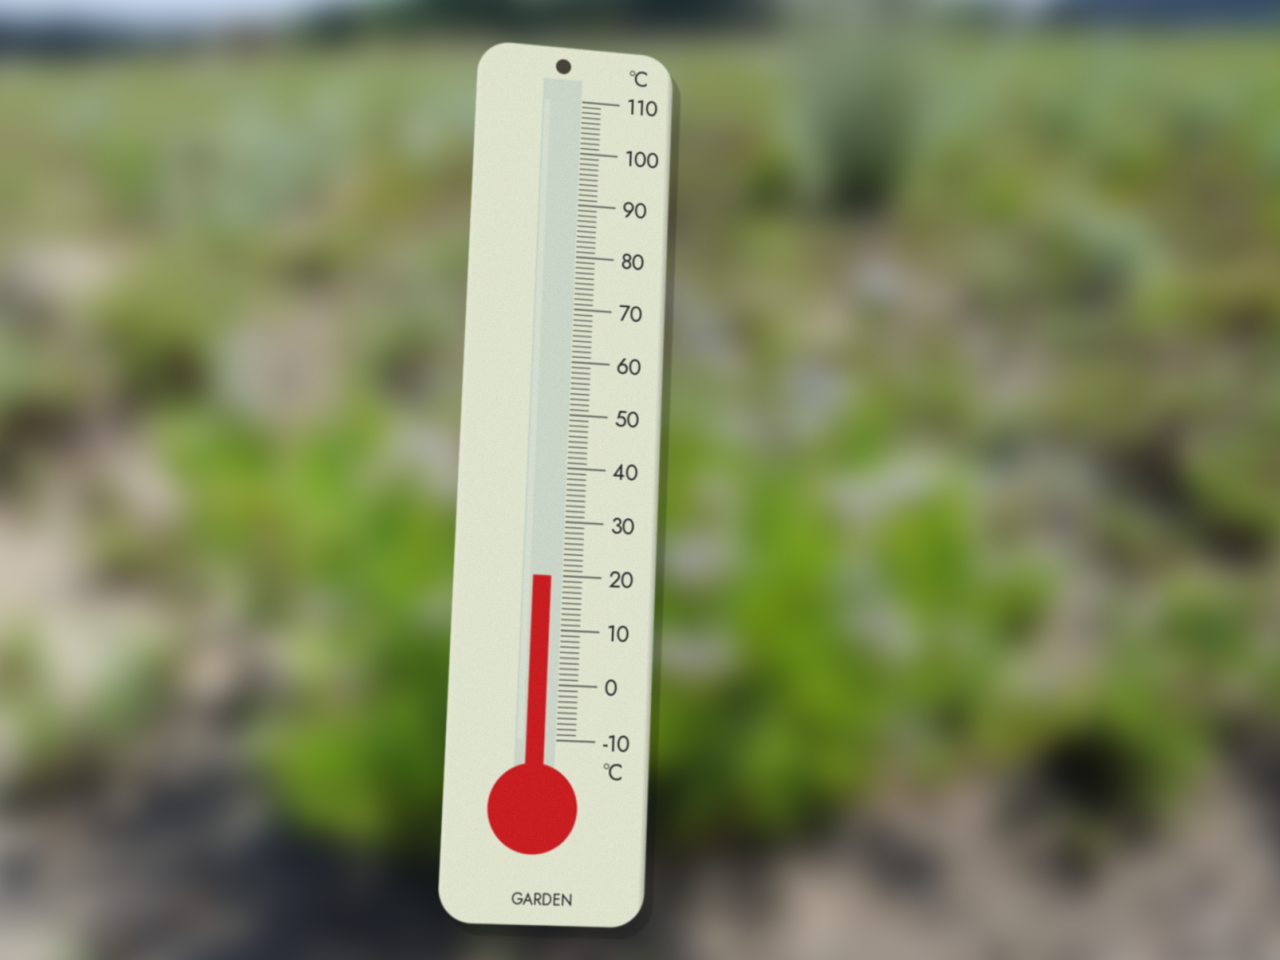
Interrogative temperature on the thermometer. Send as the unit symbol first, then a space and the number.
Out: °C 20
